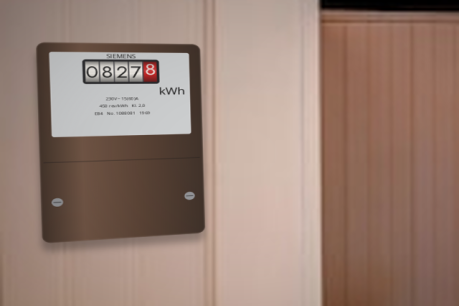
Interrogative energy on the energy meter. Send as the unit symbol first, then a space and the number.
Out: kWh 827.8
